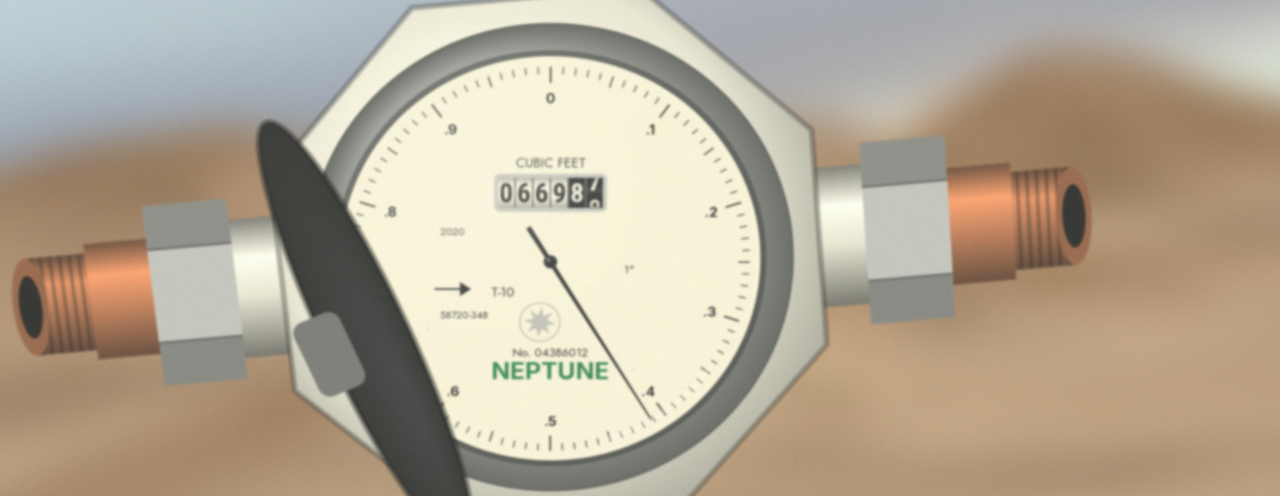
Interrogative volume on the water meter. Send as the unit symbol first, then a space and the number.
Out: ft³ 66987.41
